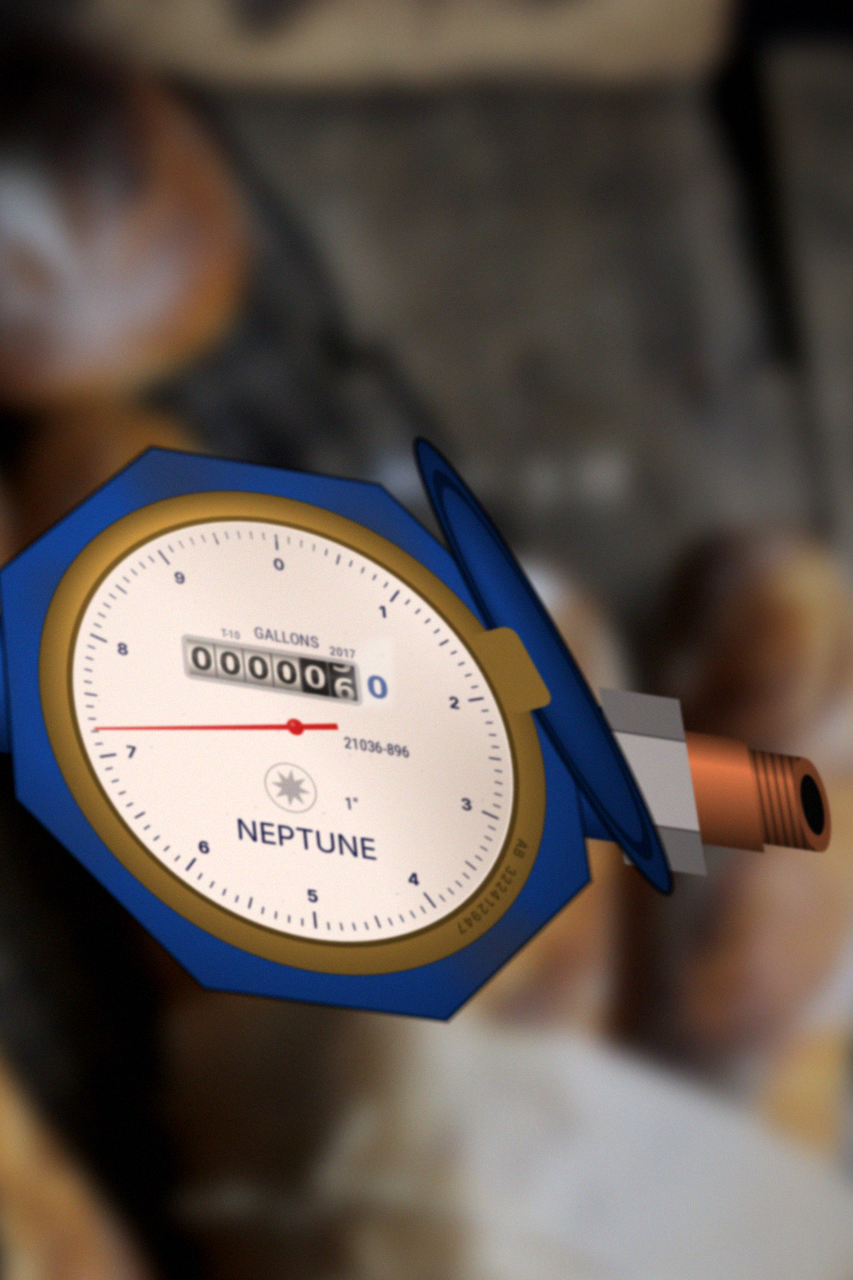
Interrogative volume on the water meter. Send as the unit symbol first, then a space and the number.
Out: gal 57.2
